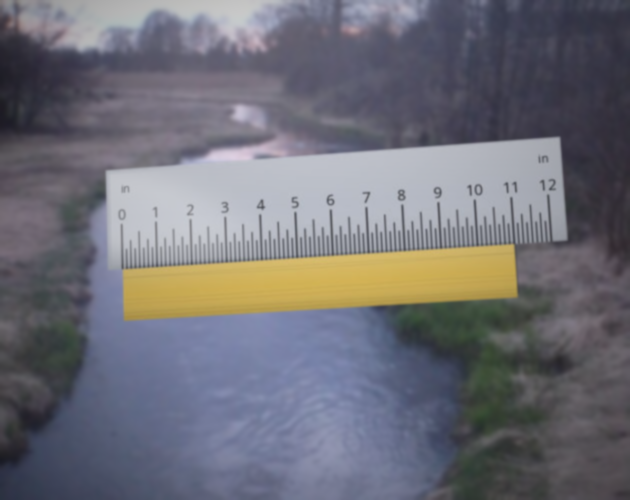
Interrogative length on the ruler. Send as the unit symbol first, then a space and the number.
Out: in 11
